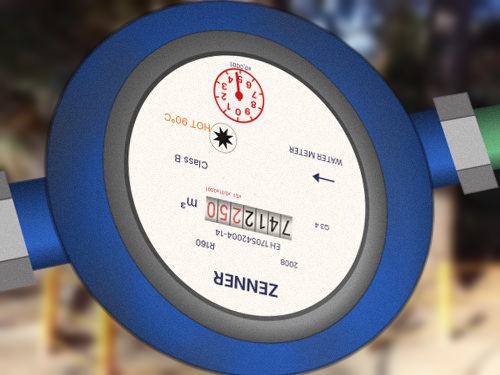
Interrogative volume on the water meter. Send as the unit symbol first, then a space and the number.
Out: m³ 7412.2504
